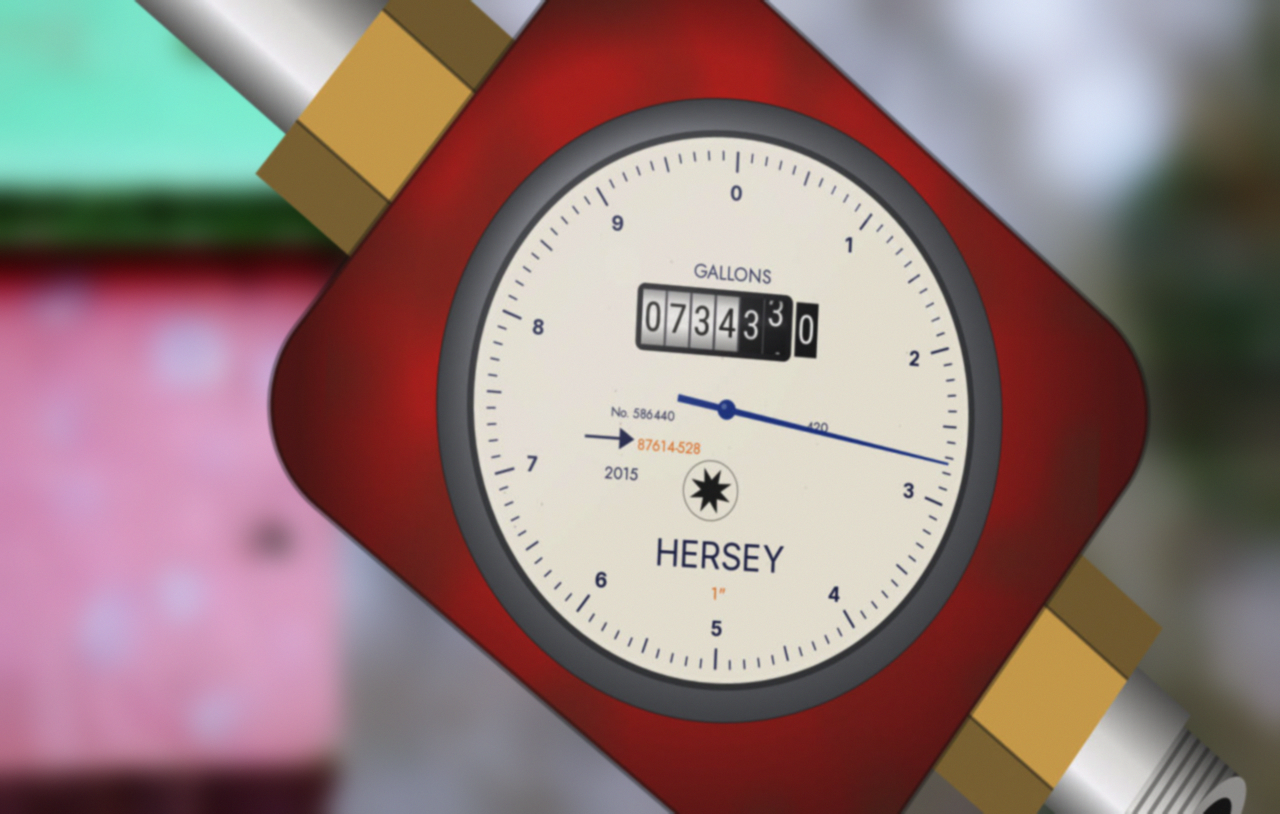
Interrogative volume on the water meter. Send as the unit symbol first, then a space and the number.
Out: gal 734332.7
